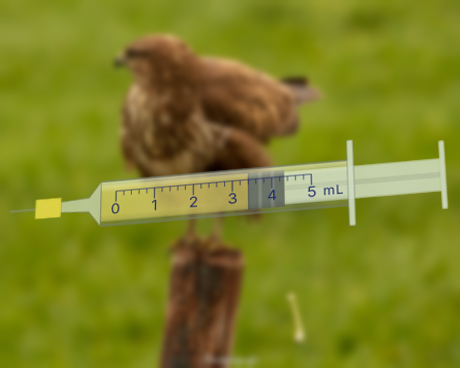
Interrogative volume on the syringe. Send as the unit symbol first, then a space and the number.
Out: mL 3.4
